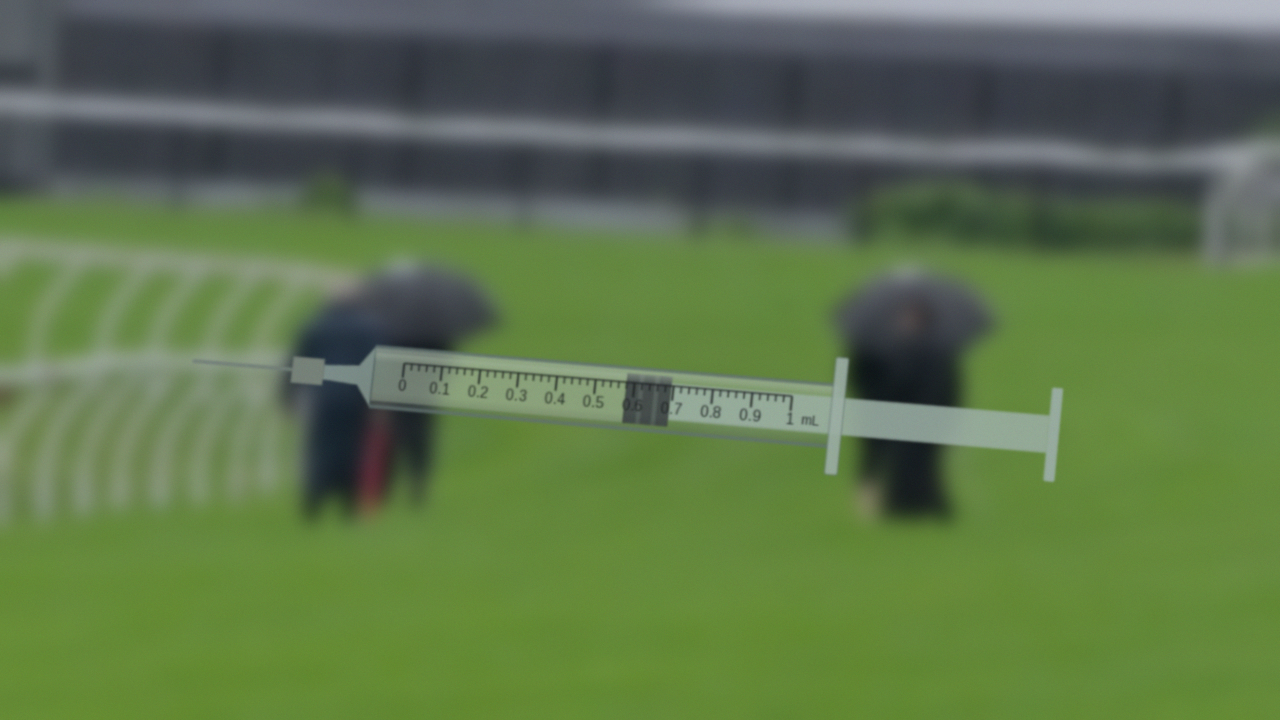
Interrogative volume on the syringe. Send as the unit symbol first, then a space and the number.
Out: mL 0.58
